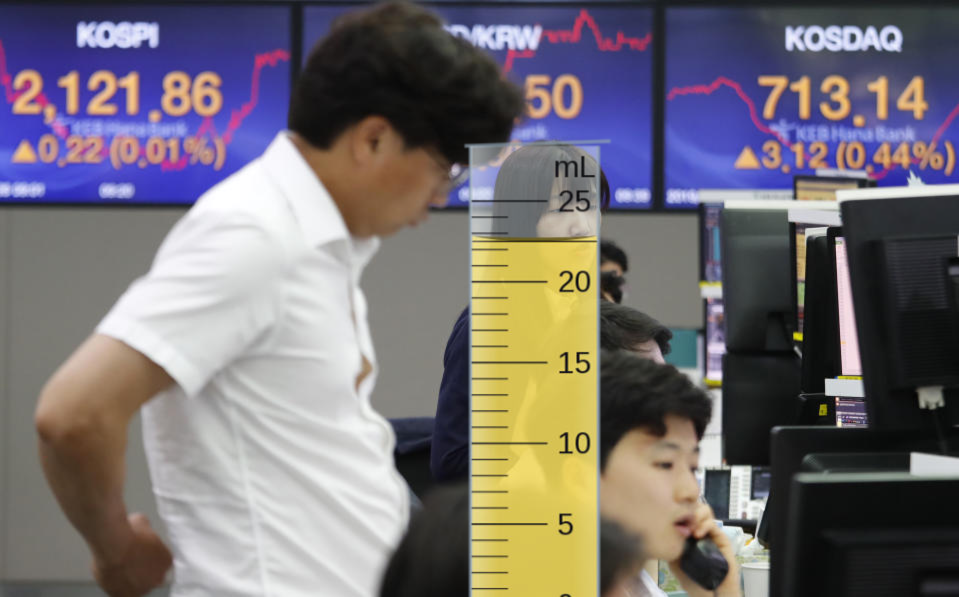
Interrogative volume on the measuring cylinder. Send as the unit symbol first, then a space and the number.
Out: mL 22.5
